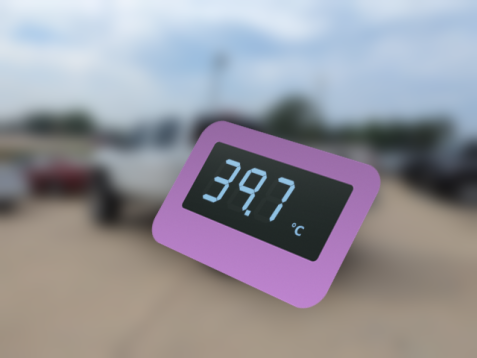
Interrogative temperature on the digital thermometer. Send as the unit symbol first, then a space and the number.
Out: °C 39.7
